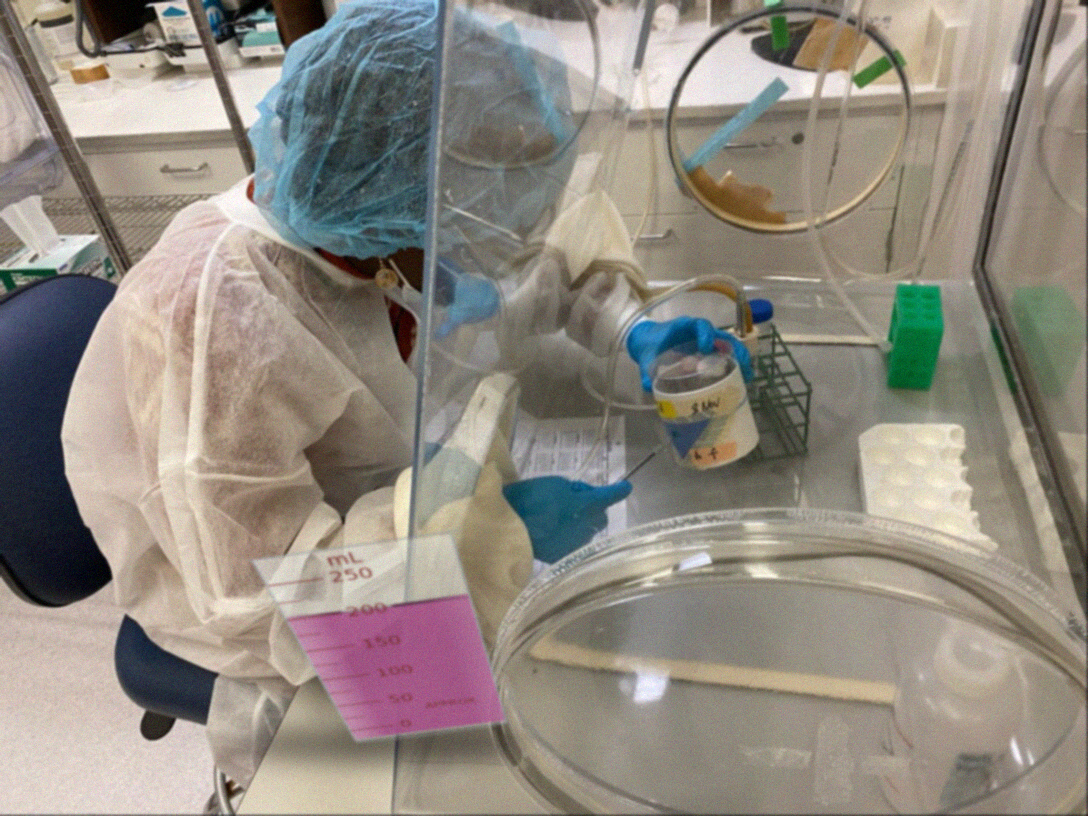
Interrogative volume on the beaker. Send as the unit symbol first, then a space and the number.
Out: mL 200
